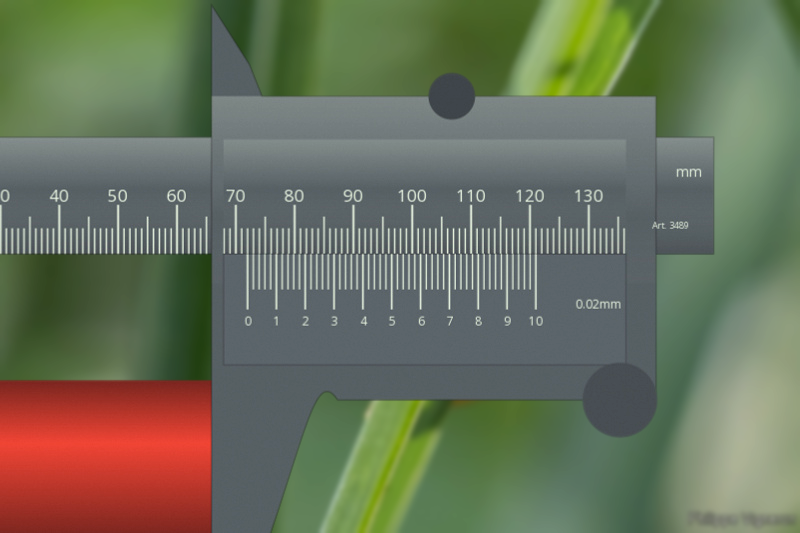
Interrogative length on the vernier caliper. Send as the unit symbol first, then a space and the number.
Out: mm 72.0
